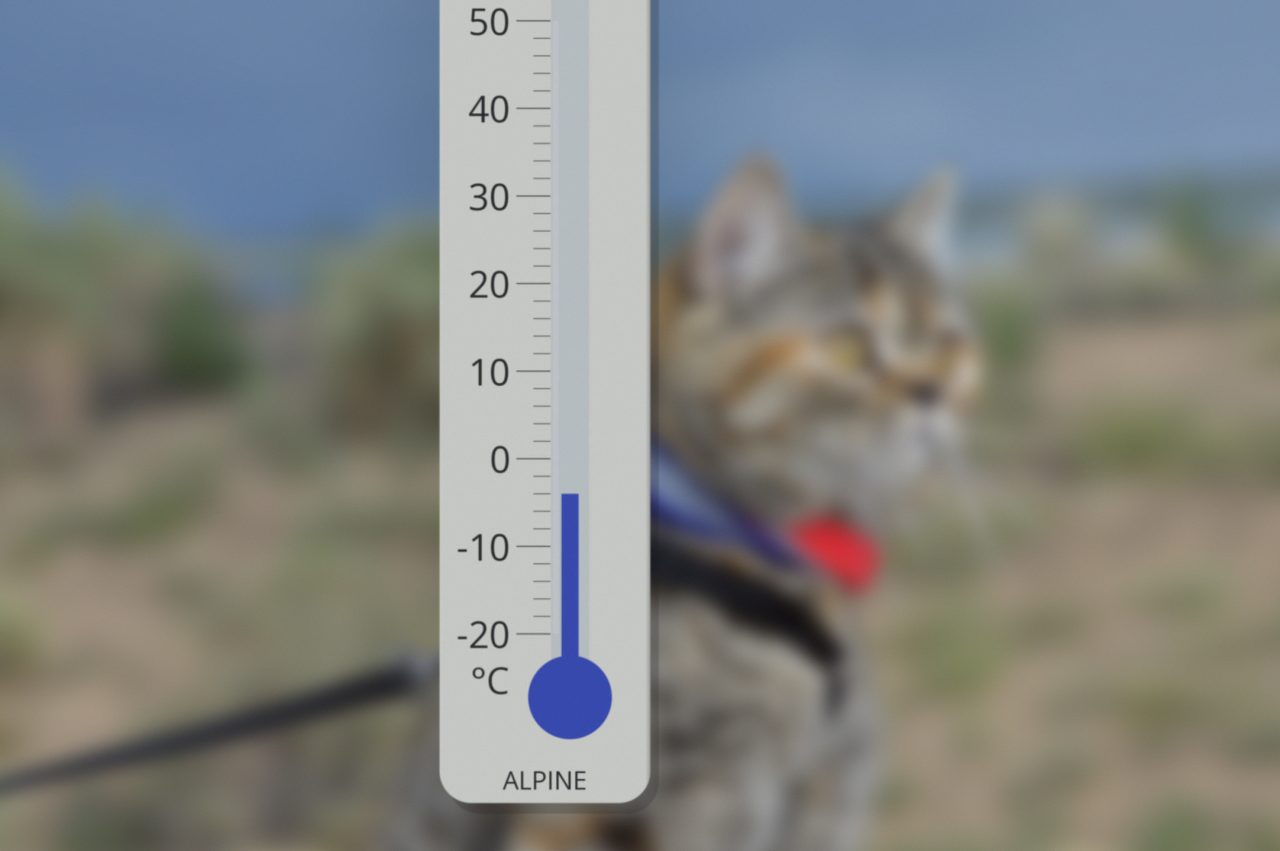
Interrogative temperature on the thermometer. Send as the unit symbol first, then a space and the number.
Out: °C -4
